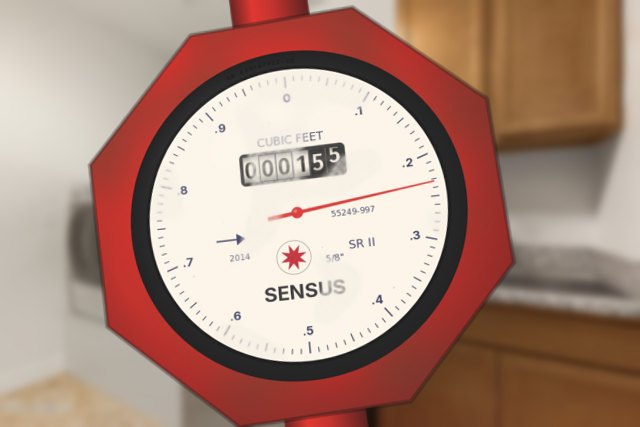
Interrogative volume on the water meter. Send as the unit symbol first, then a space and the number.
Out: ft³ 155.23
